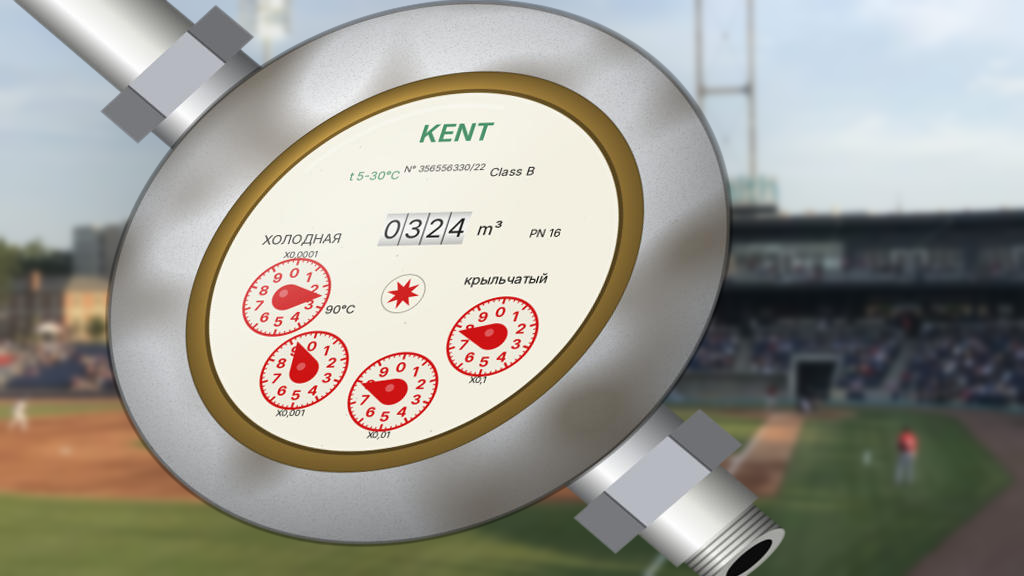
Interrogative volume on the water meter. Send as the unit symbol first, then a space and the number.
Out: m³ 324.7792
